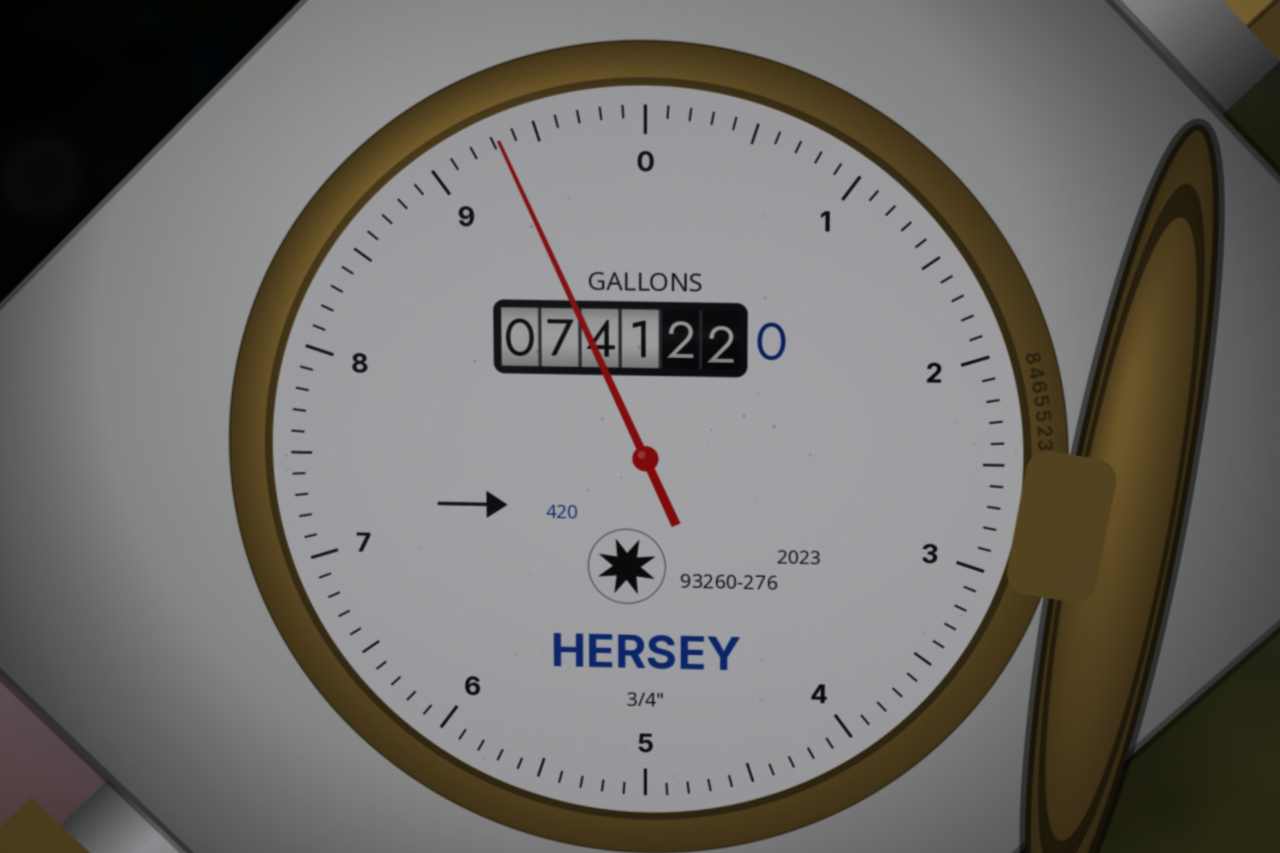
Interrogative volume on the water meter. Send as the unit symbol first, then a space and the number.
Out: gal 741219.3
